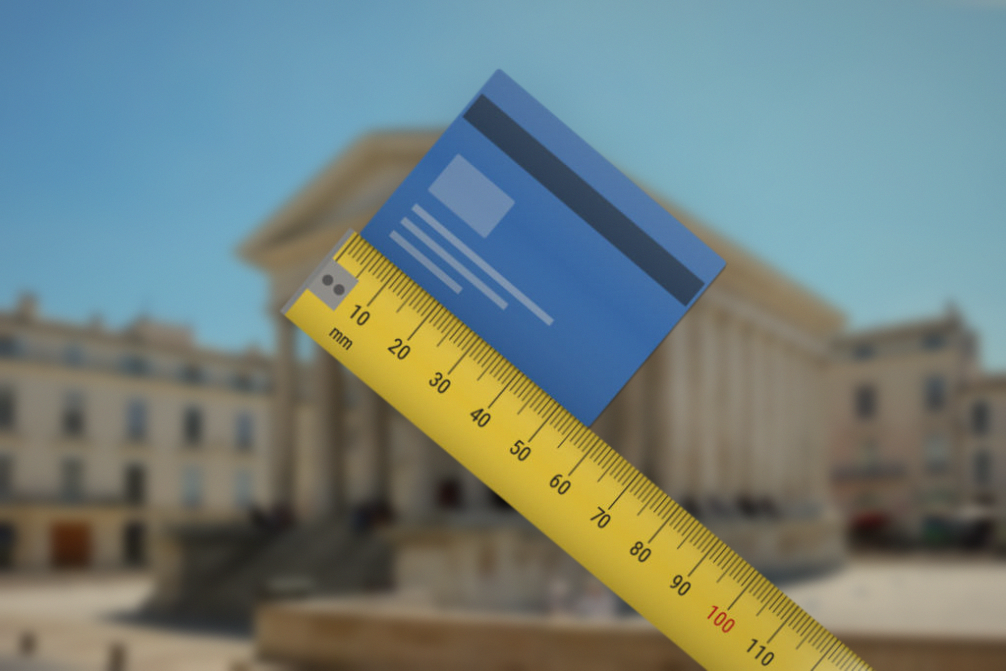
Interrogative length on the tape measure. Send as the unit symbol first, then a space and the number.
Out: mm 57
